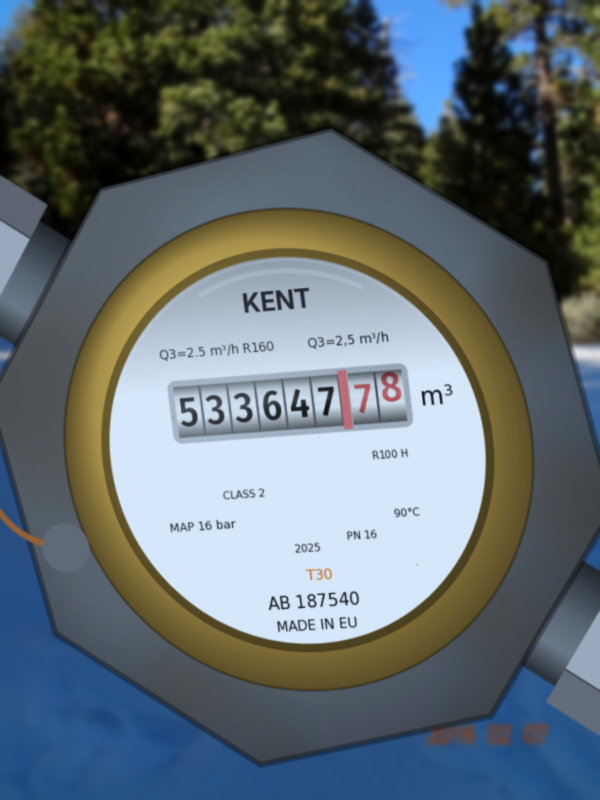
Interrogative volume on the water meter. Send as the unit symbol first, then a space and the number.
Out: m³ 533647.78
